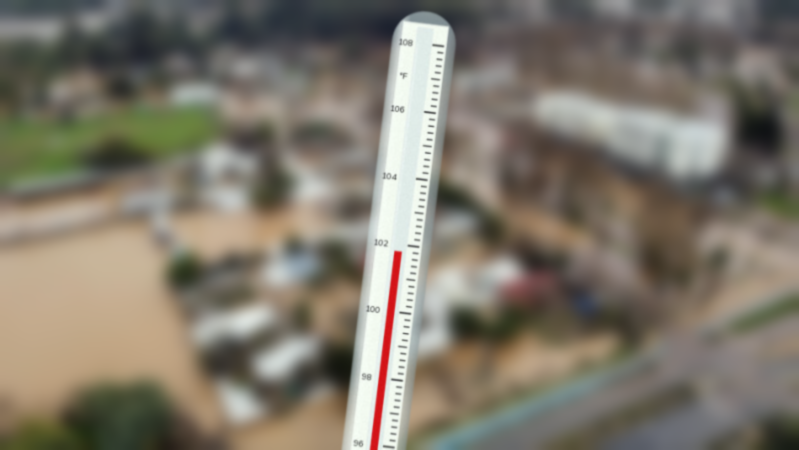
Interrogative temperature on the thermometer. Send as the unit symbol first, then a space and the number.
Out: °F 101.8
